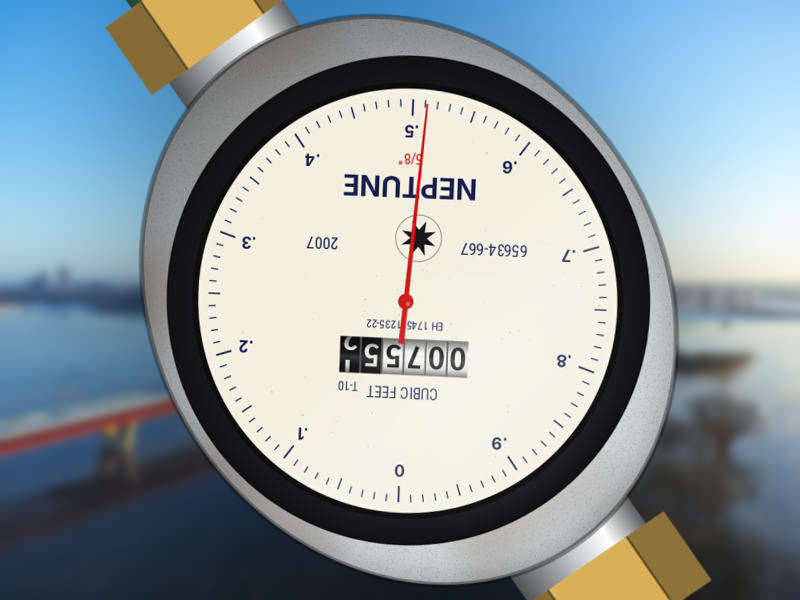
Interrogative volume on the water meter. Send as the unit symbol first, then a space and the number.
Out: ft³ 7551.51
